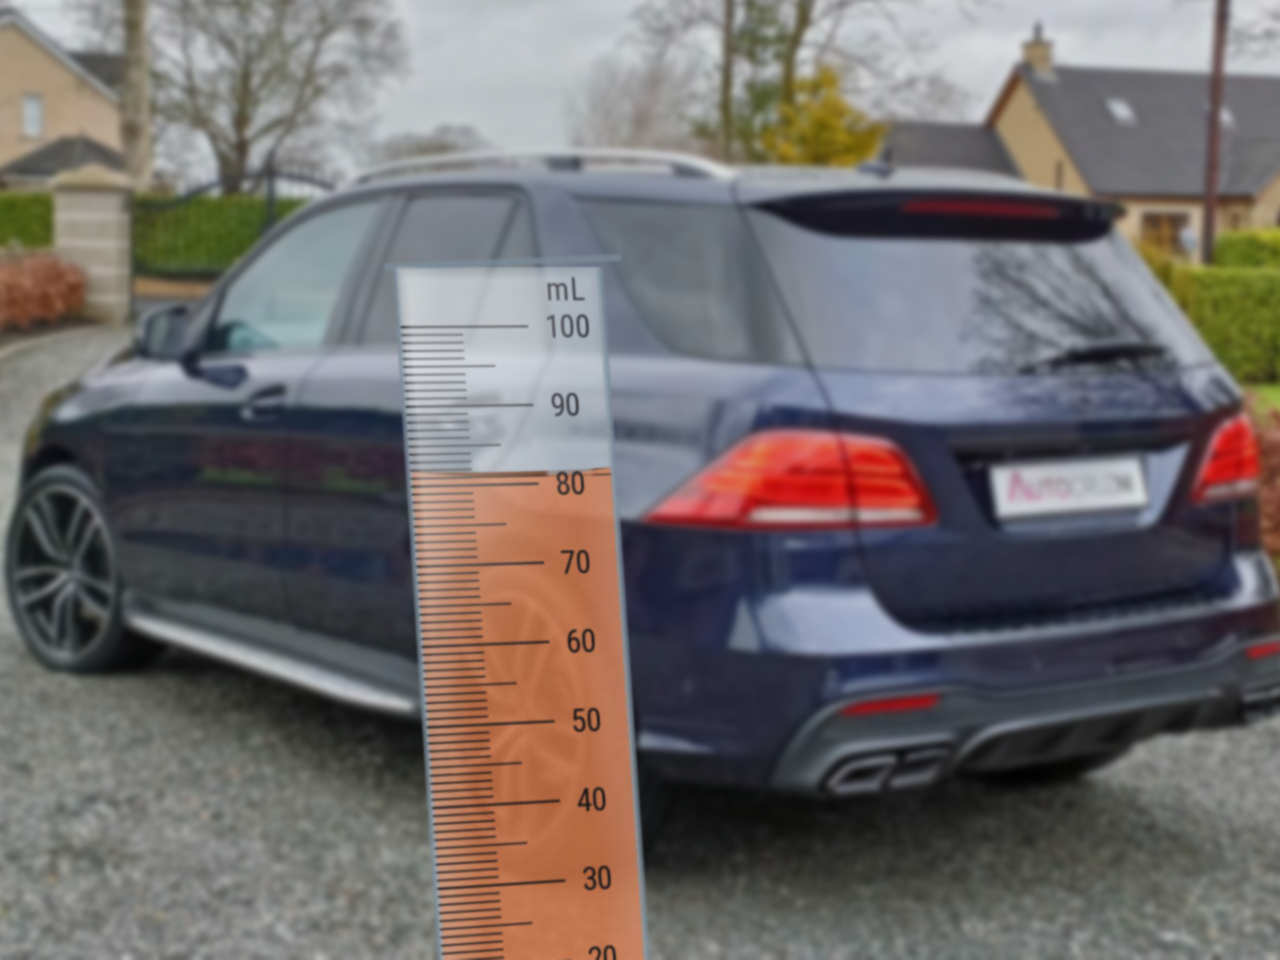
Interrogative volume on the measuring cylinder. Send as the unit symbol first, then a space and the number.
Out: mL 81
